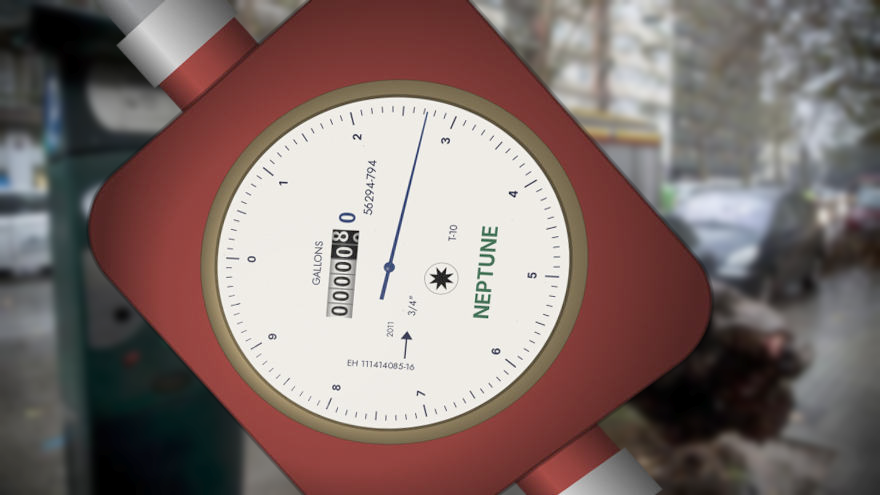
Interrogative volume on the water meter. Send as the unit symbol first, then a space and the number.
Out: gal 82.7
